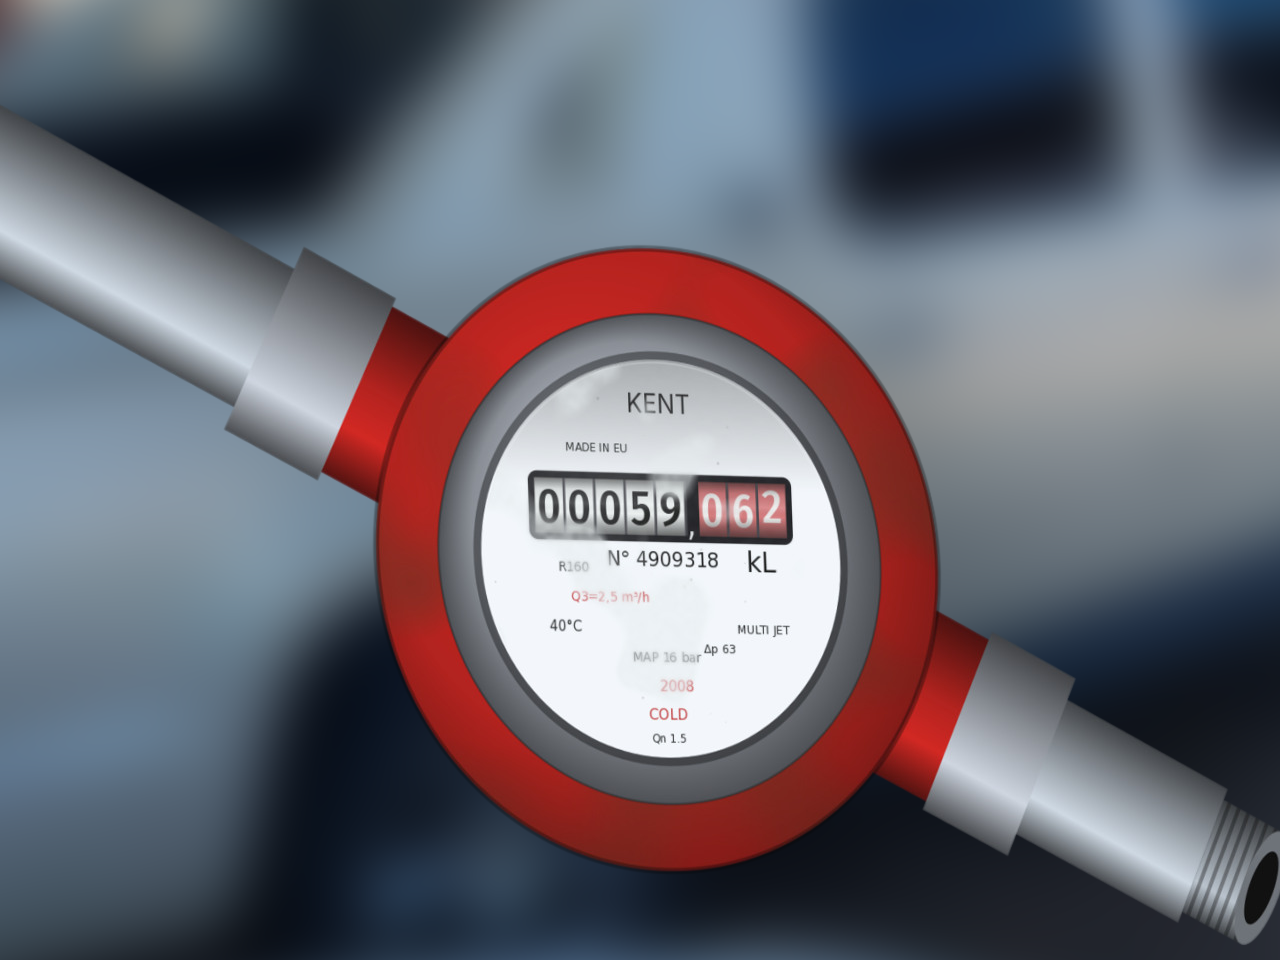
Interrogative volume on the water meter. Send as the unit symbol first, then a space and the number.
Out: kL 59.062
